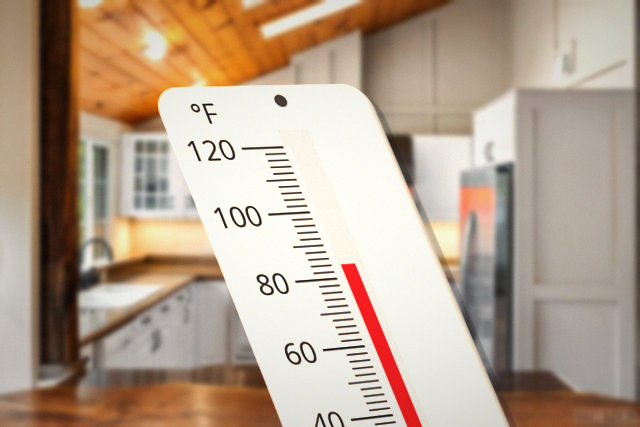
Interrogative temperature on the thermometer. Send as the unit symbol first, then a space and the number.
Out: °F 84
